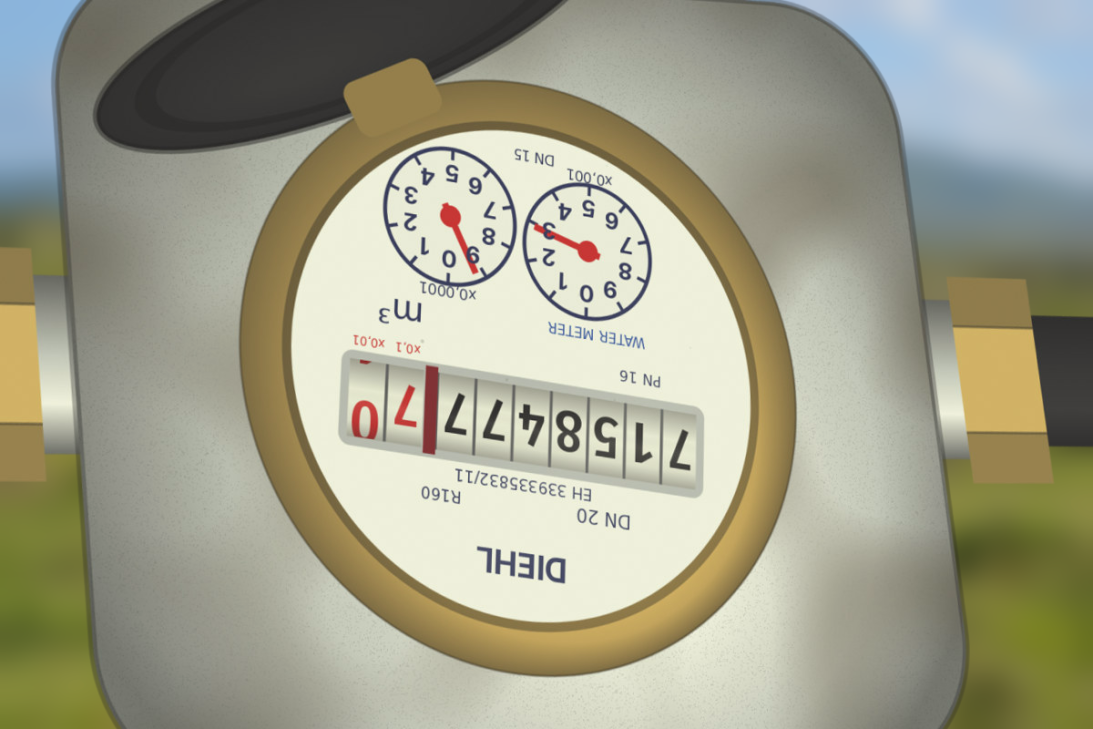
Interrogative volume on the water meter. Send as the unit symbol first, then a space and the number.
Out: m³ 7158477.7029
